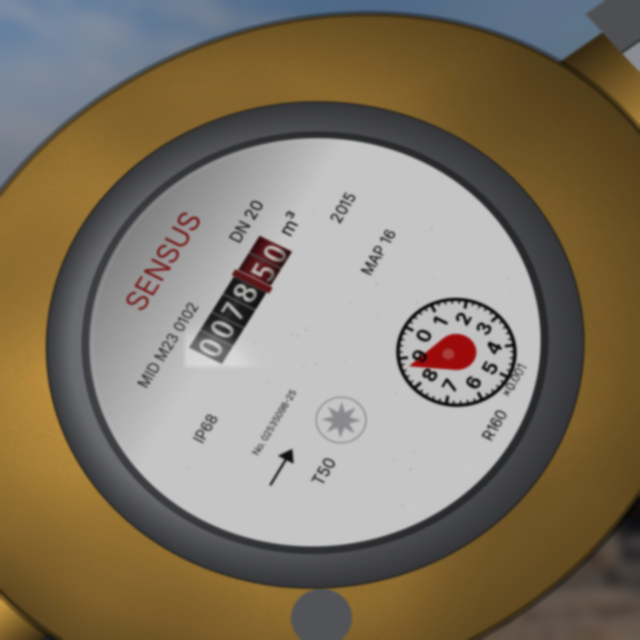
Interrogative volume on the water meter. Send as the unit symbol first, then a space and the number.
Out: m³ 78.498
